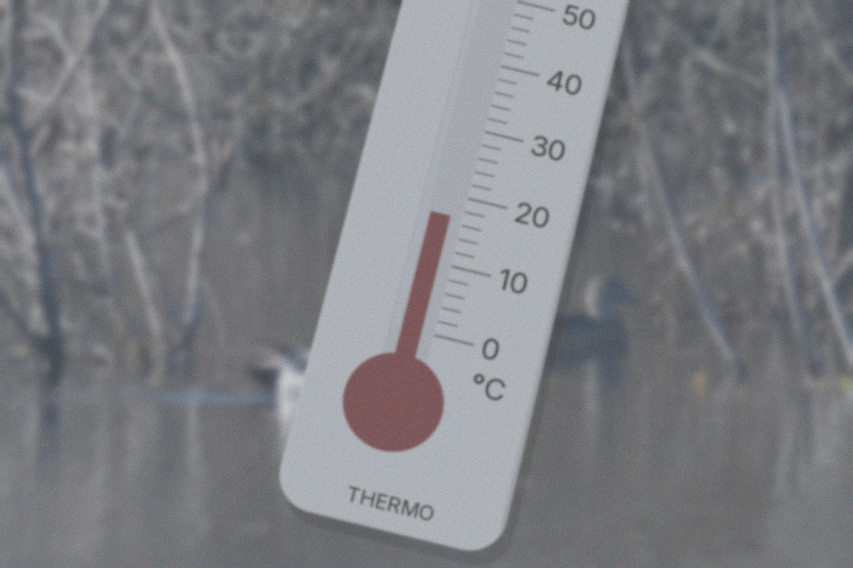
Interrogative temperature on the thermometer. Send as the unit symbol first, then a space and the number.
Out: °C 17
